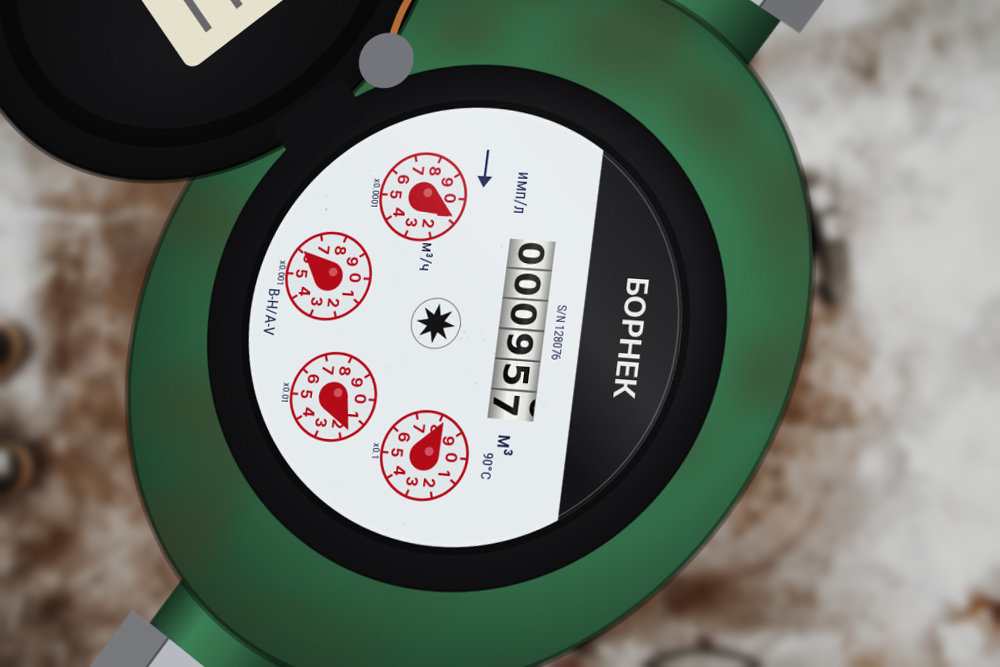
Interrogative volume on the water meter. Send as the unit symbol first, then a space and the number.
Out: m³ 956.8160
